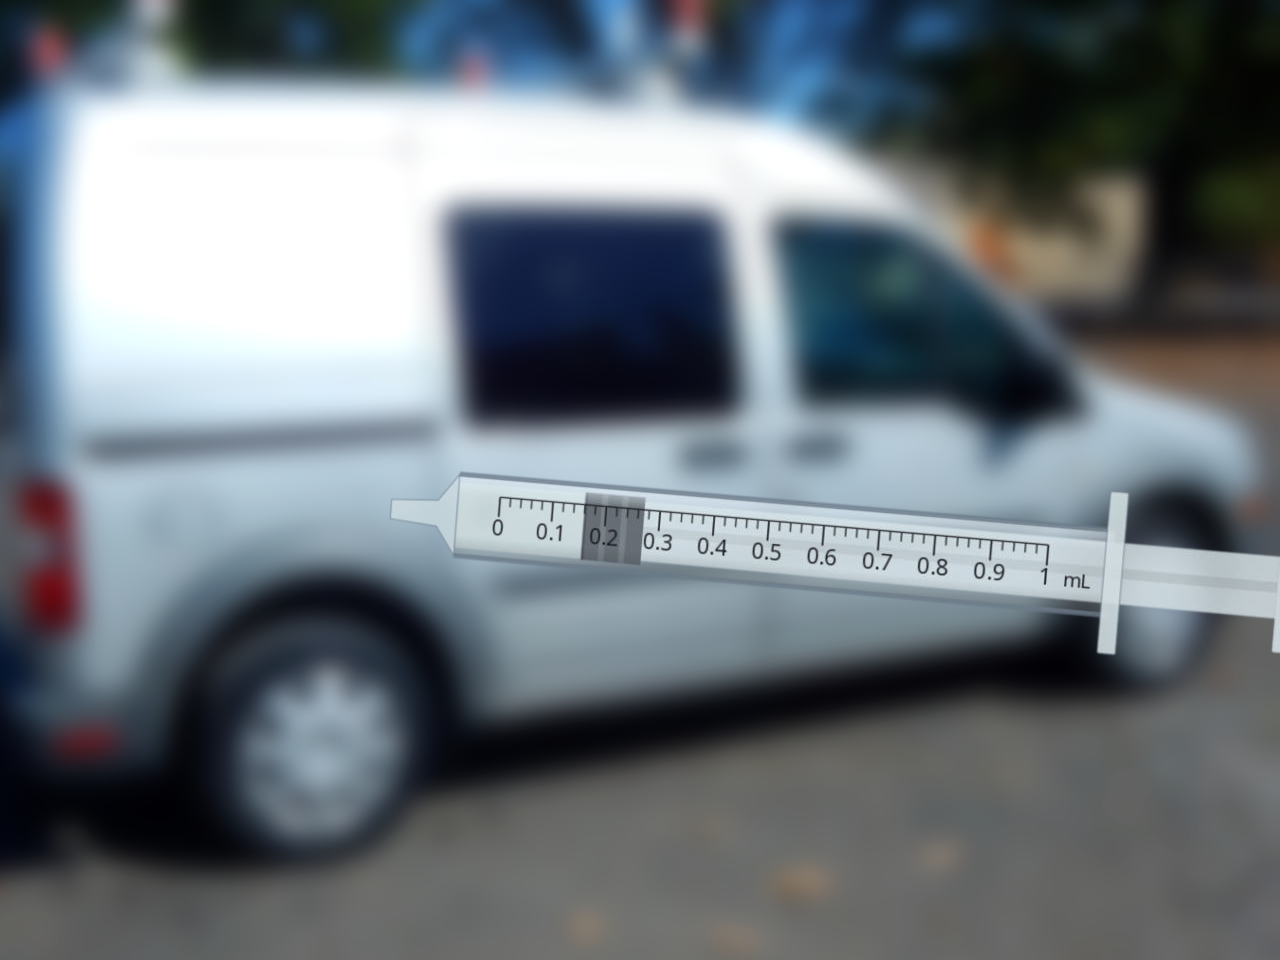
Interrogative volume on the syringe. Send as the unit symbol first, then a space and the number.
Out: mL 0.16
